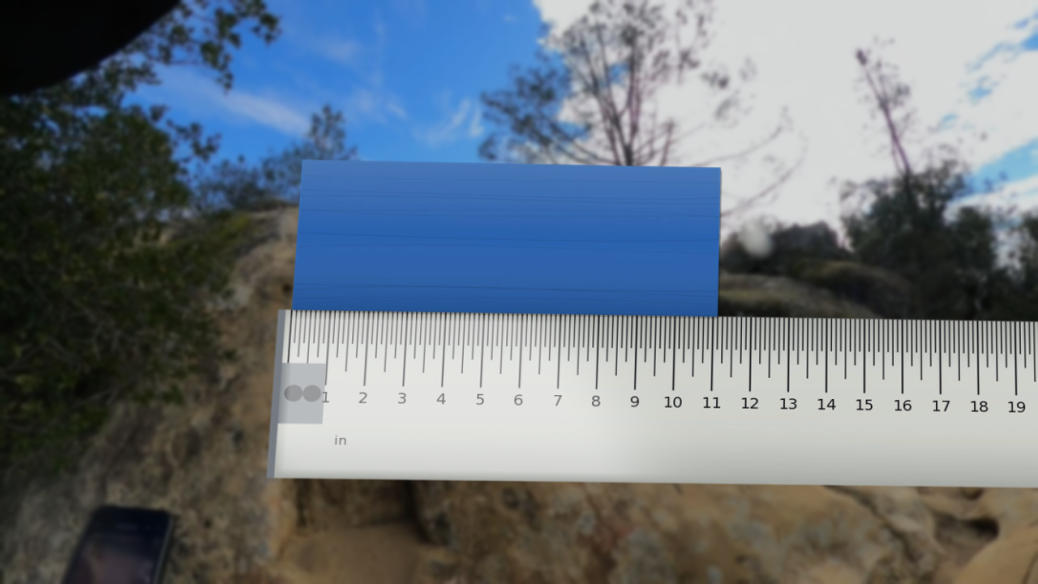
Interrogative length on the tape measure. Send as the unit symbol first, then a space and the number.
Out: in 11.125
